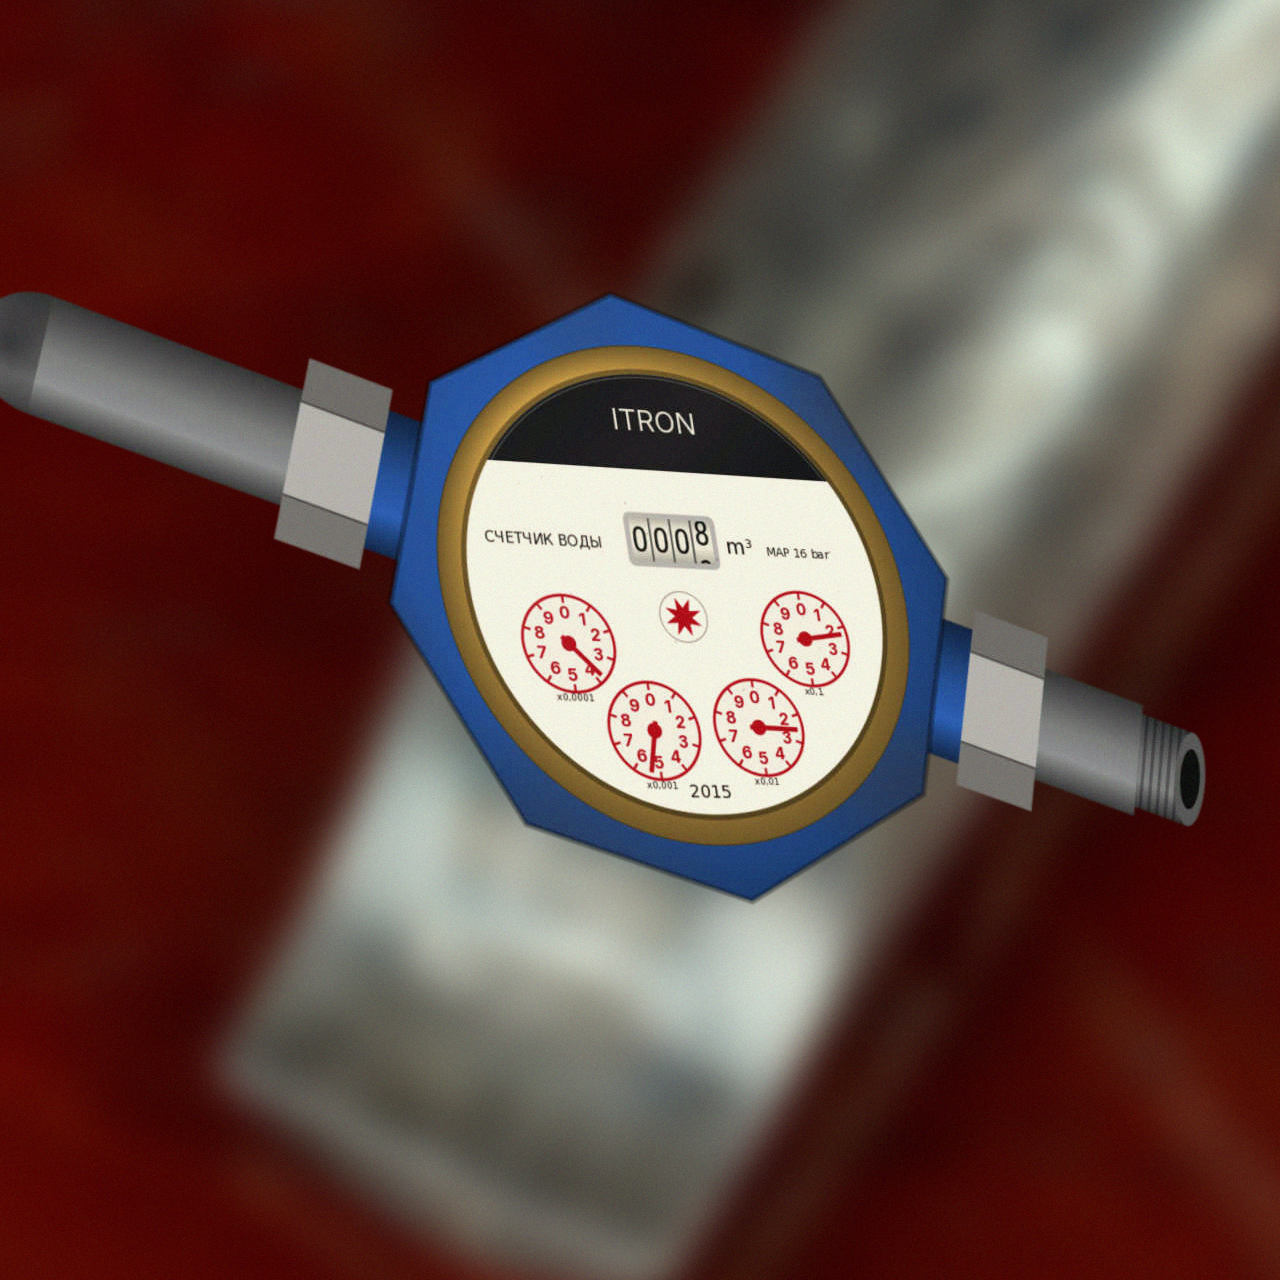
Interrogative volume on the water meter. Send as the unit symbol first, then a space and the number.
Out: m³ 8.2253
